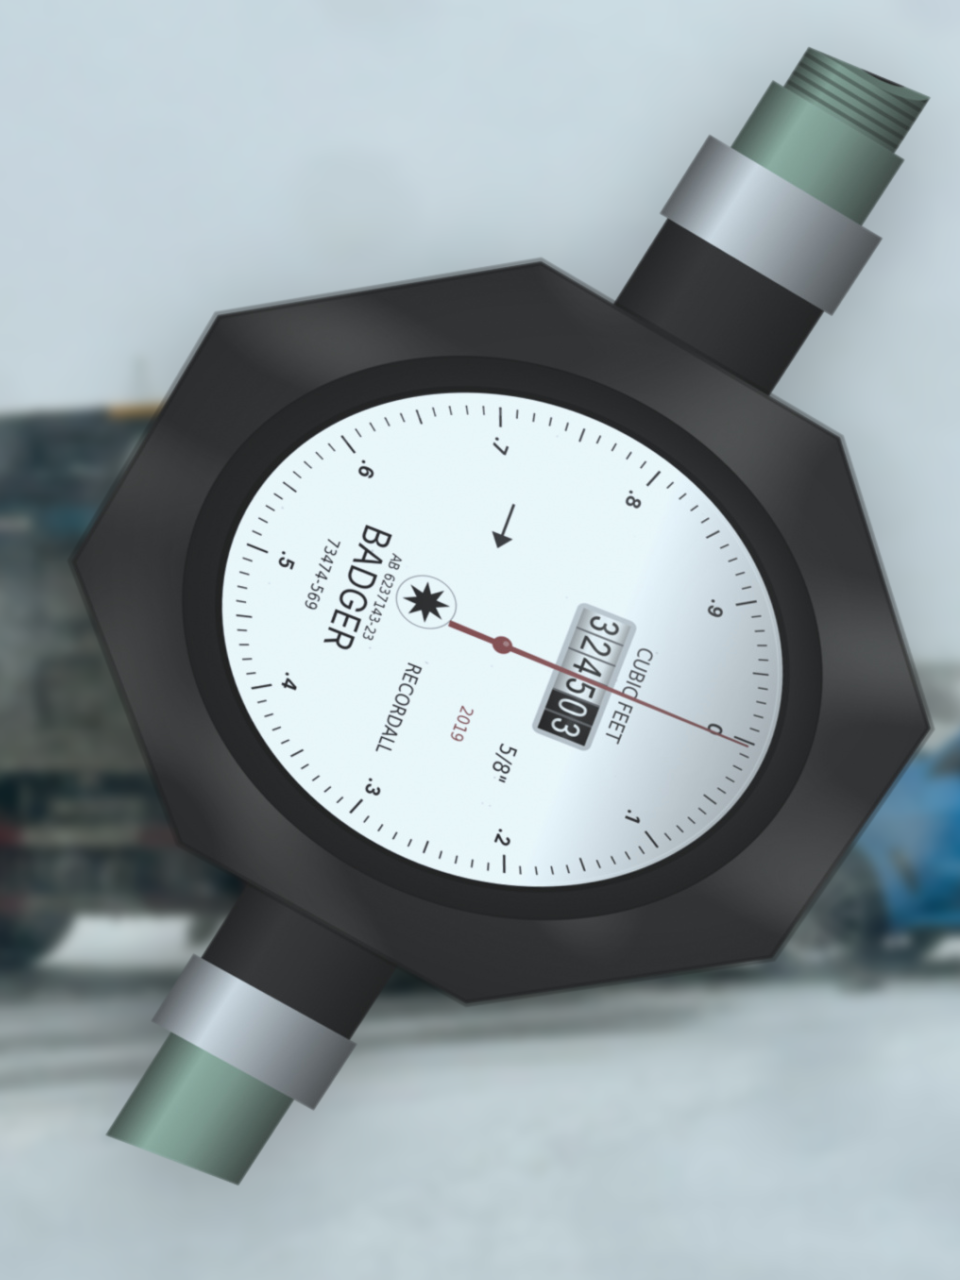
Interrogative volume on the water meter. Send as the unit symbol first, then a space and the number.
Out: ft³ 324503.00
